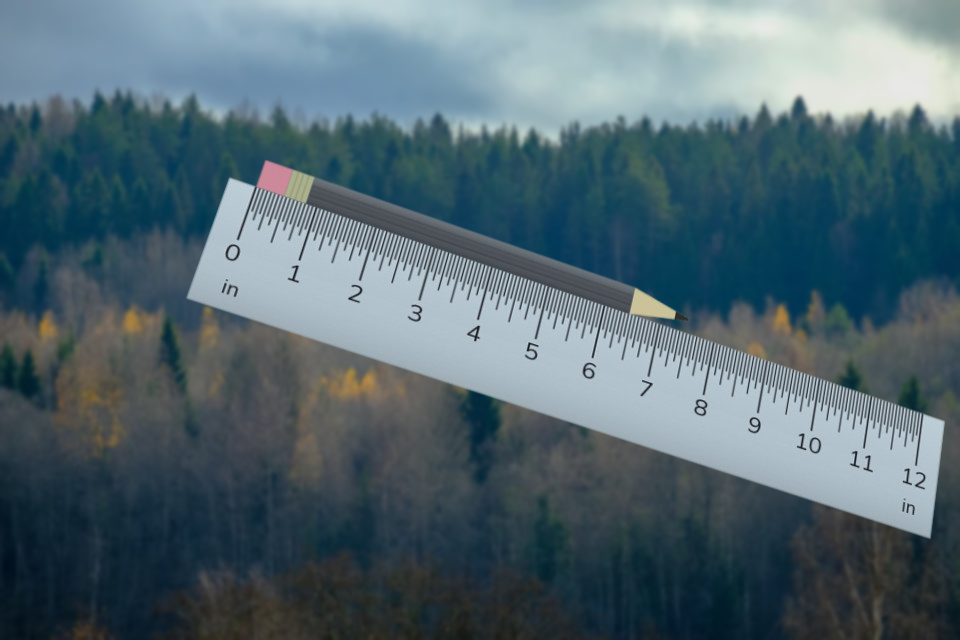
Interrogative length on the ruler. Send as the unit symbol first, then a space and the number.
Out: in 7.5
